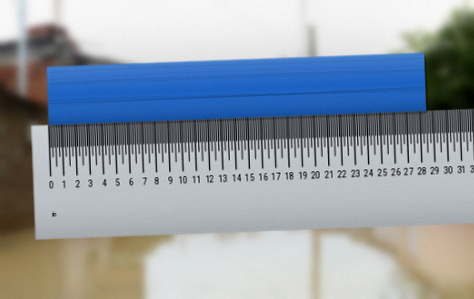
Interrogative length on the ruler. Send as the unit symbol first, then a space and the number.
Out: in 28.5
